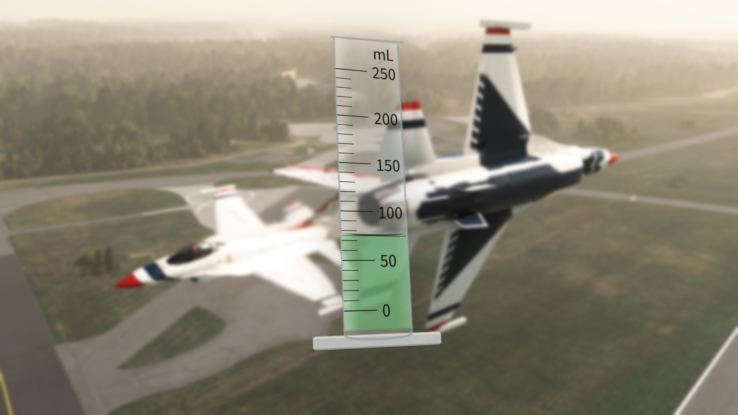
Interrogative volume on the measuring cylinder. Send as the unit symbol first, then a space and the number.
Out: mL 75
